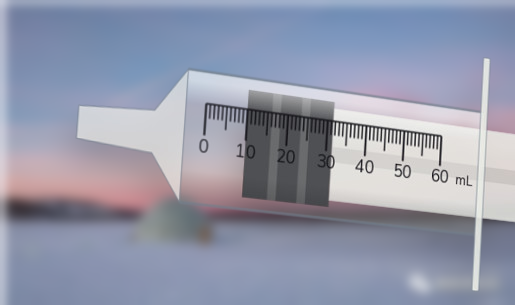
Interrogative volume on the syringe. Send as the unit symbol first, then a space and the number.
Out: mL 10
